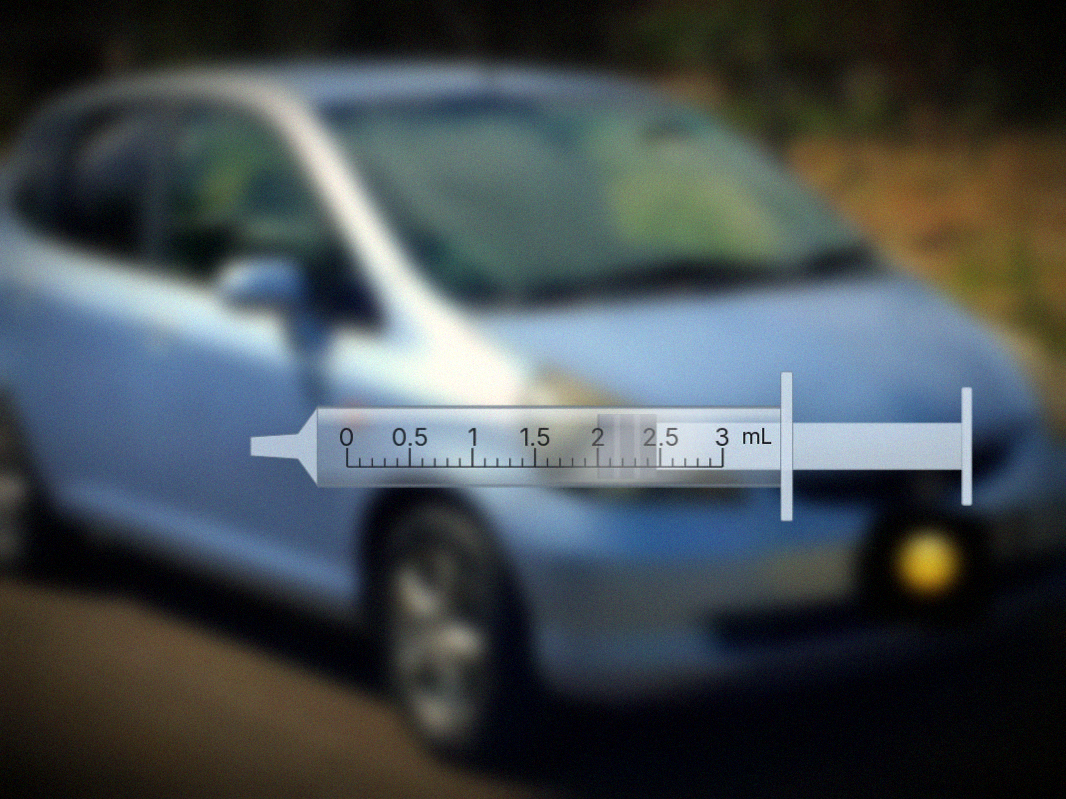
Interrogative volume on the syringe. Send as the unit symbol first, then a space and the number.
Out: mL 2
